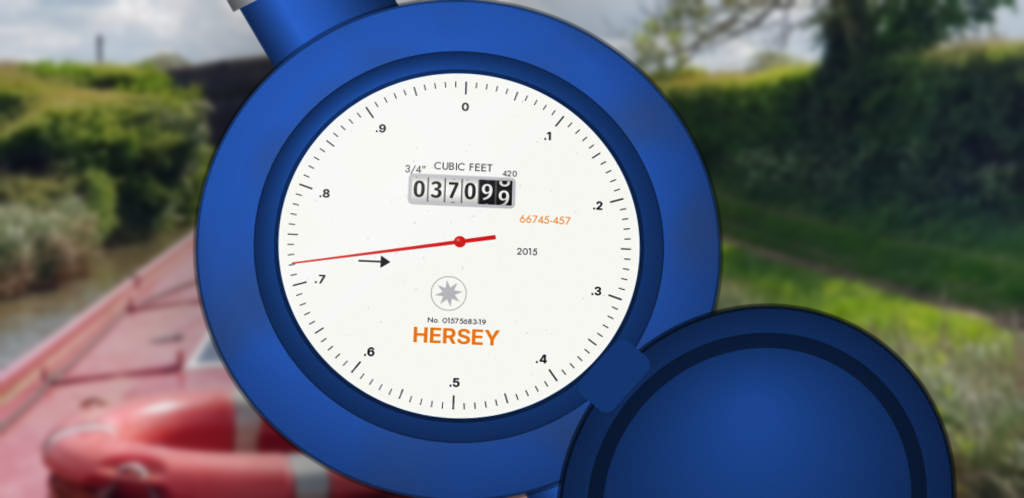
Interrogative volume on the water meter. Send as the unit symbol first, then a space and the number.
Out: ft³ 37098.72
